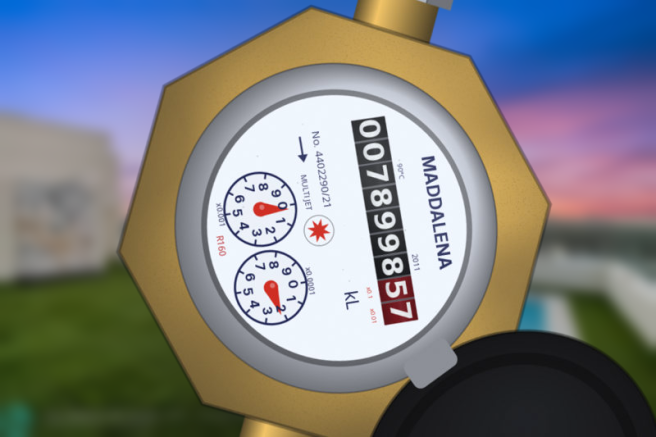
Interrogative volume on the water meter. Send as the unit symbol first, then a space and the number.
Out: kL 78998.5702
